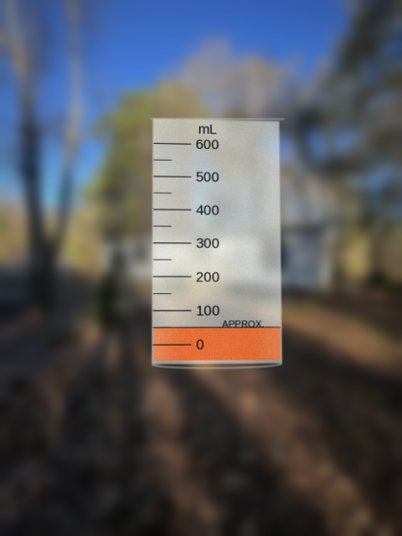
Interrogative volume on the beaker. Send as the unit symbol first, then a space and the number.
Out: mL 50
